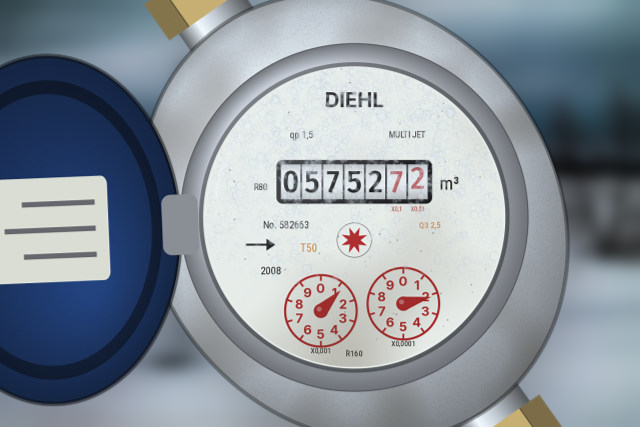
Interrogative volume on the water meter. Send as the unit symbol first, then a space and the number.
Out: m³ 5752.7212
